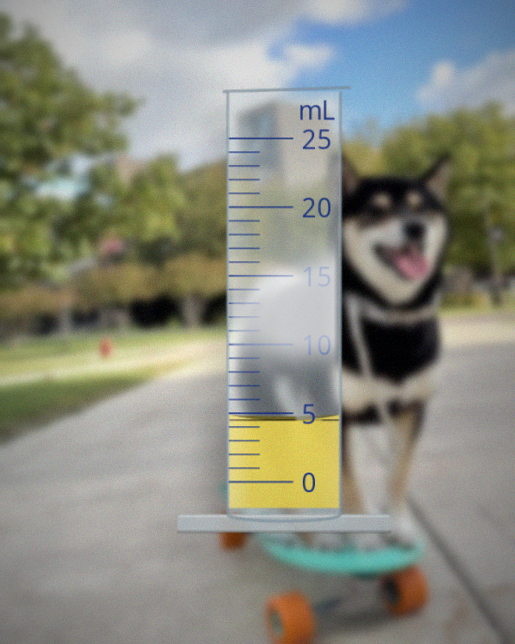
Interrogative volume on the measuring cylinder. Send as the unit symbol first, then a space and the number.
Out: mL 4.5
